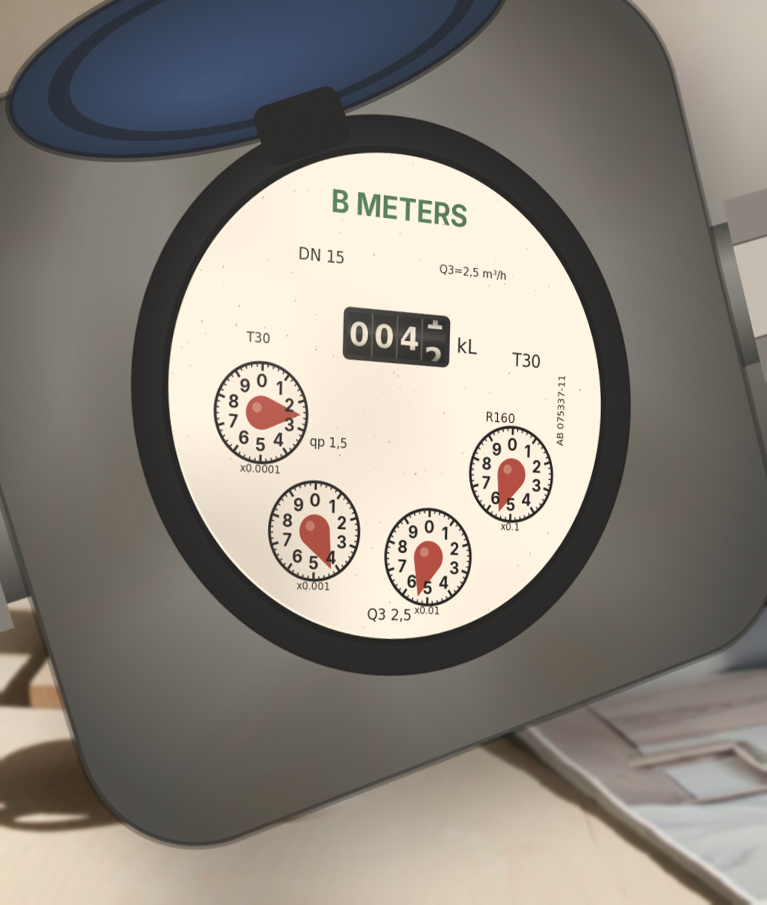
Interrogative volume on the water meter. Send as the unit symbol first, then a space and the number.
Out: kL 41.5542
